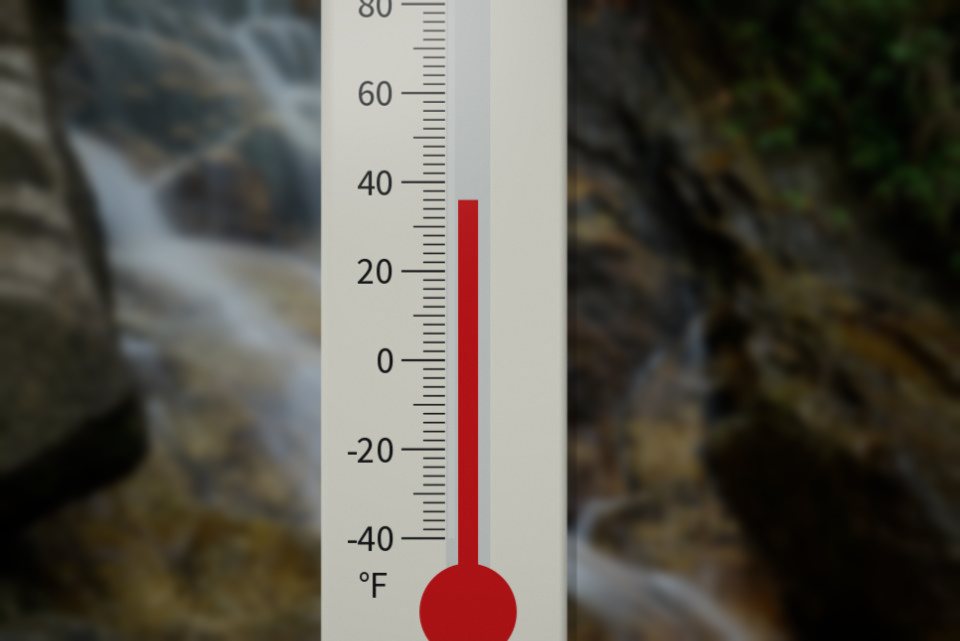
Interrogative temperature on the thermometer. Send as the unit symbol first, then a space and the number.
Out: °F 36
